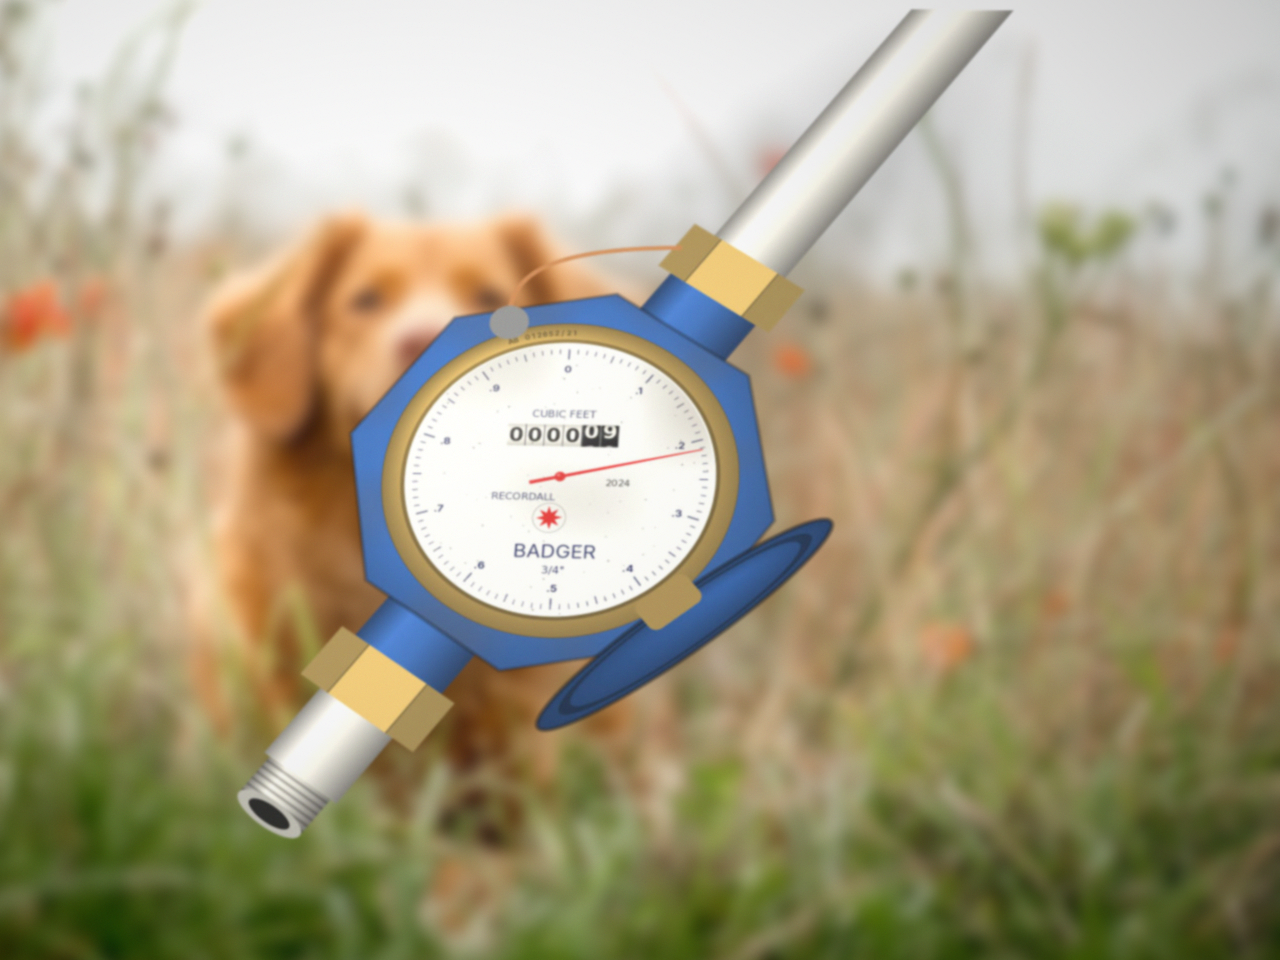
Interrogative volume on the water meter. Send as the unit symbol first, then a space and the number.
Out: ft³ 9.21
